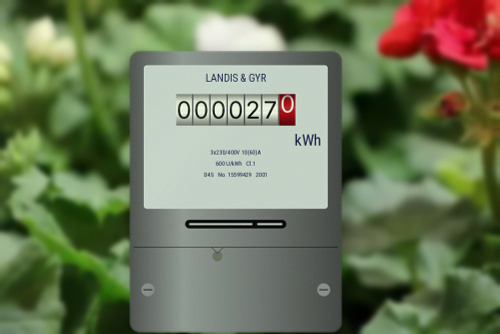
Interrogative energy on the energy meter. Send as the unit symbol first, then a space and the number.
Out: kWh 27.0
